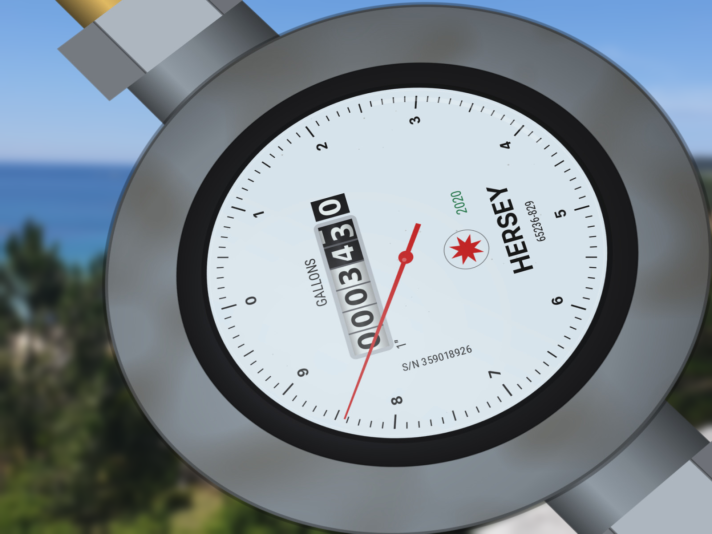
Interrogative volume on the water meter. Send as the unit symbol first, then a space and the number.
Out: gal 3428.4
